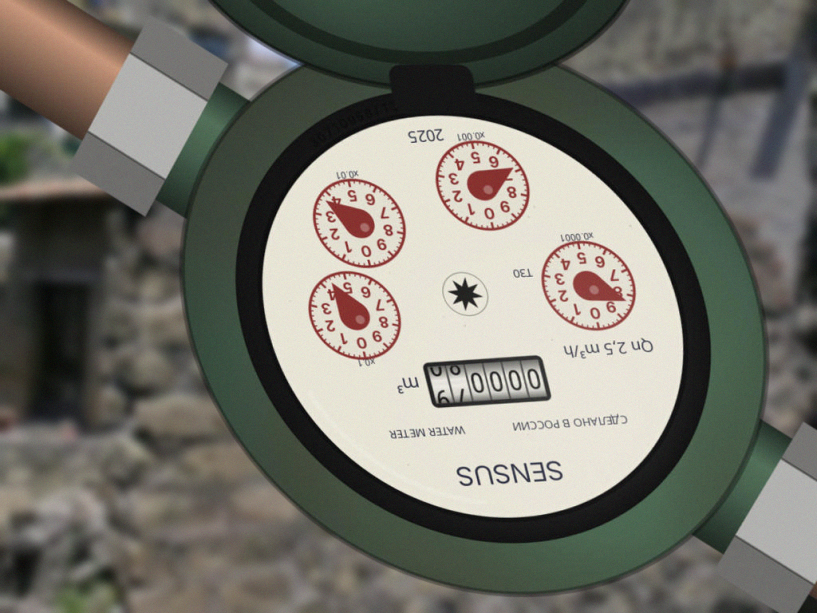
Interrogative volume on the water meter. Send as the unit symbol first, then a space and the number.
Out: m³ 79.4368
